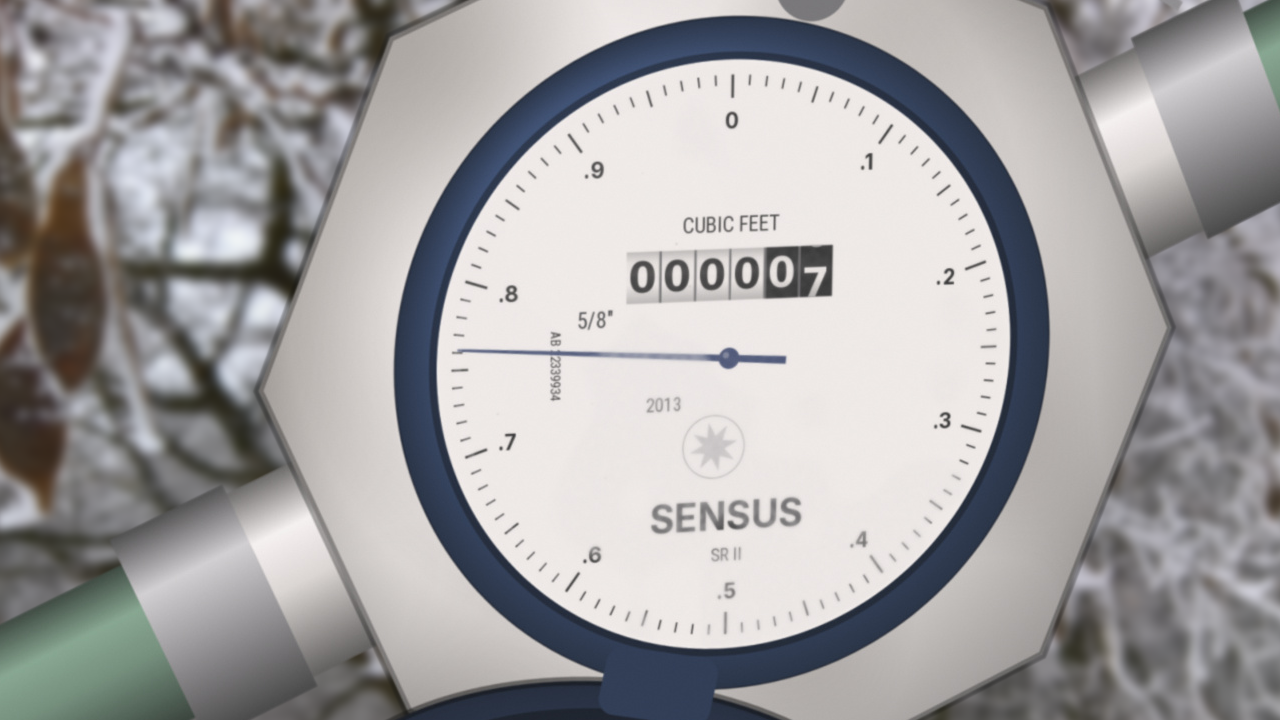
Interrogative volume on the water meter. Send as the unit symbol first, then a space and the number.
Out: ft³ 6.76
